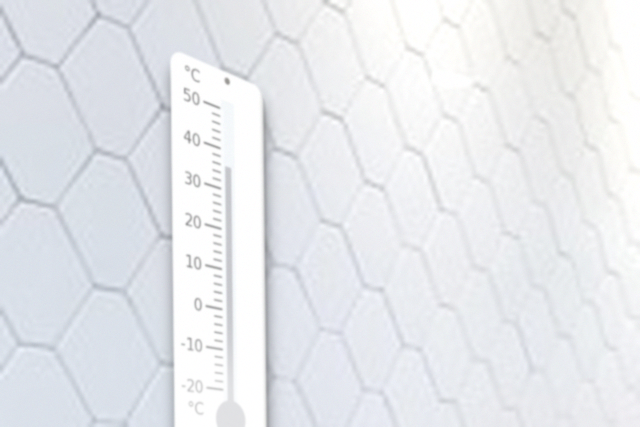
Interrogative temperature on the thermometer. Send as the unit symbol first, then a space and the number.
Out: °C 36
